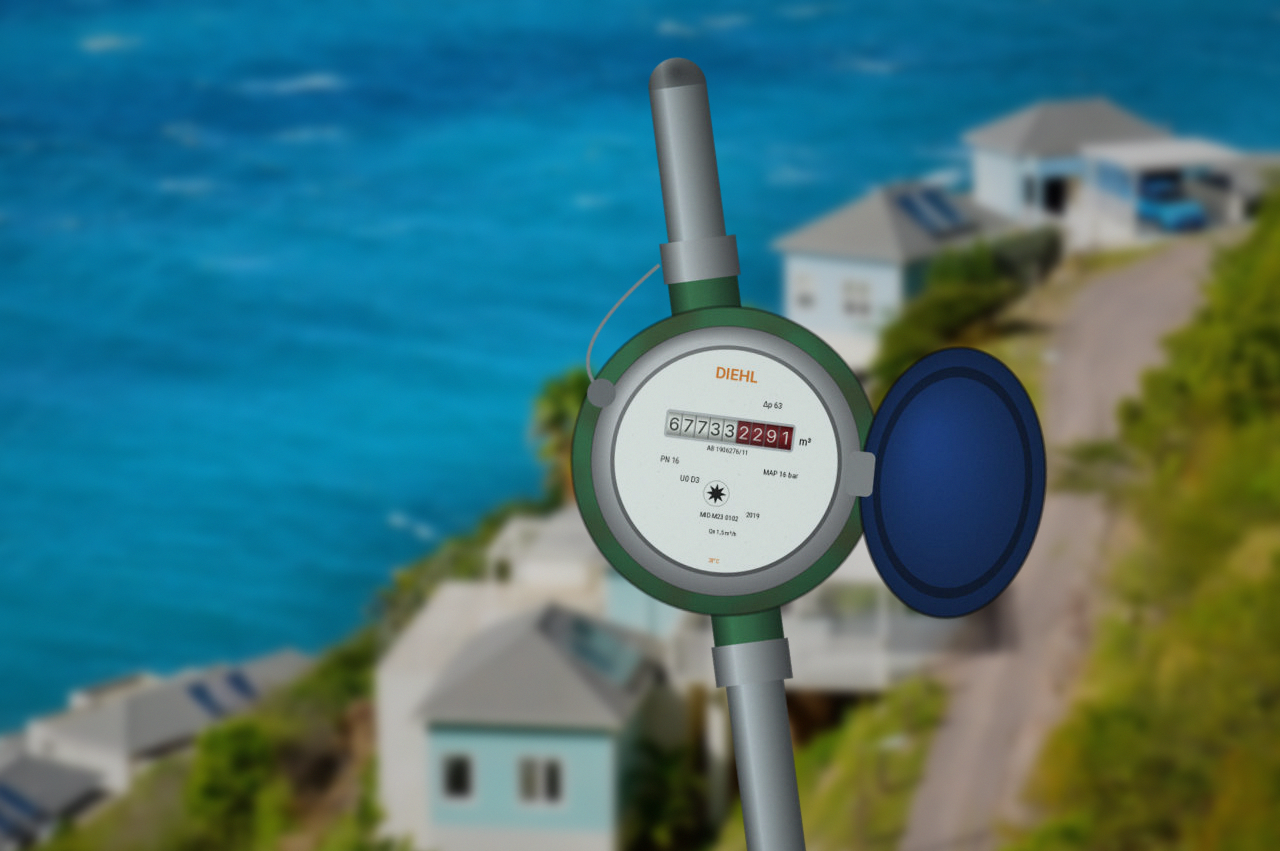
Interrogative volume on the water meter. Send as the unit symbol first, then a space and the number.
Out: m³ 67733.2291
